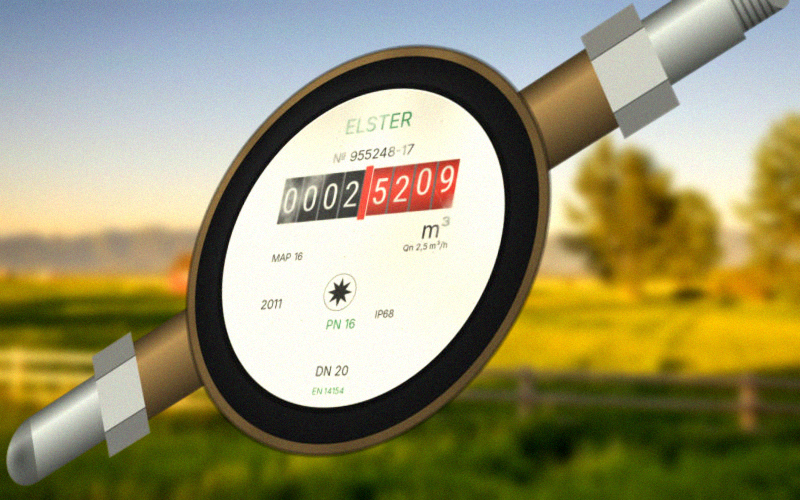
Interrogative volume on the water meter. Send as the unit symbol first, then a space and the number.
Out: m³ 2.5209
